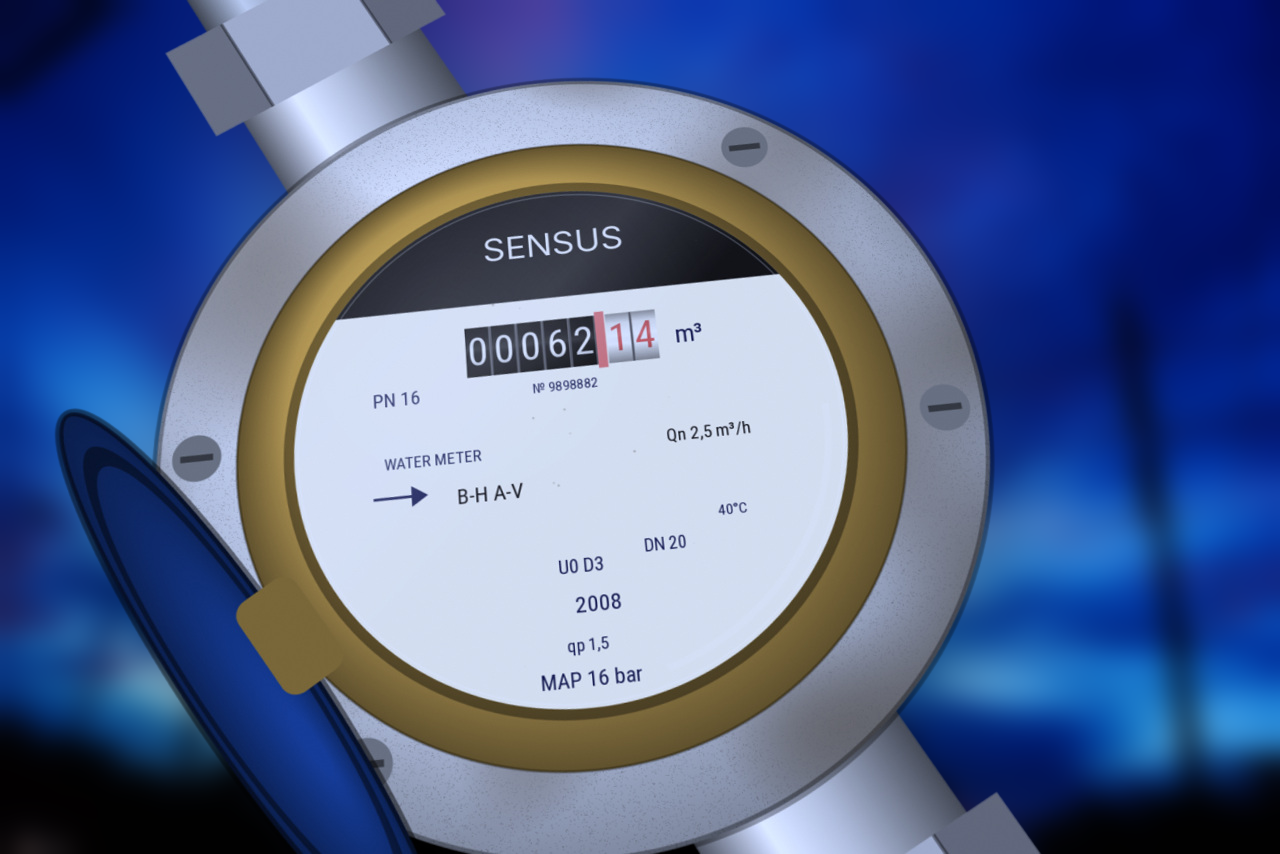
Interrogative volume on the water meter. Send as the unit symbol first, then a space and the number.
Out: m³ 62.14
